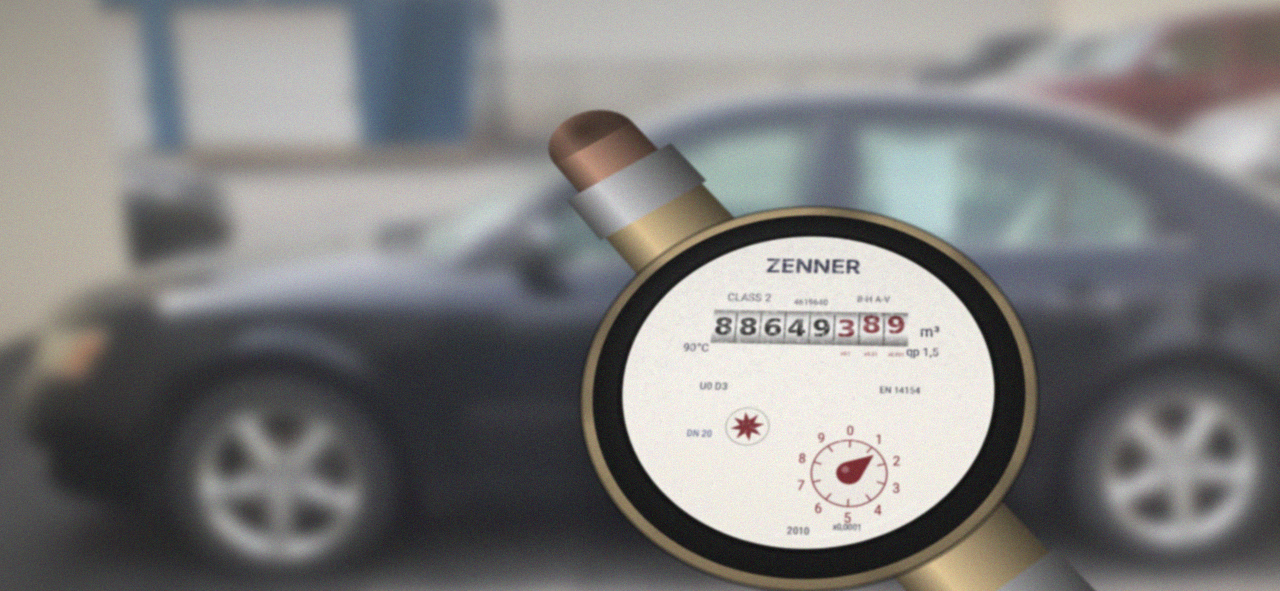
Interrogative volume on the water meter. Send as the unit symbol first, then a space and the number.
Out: m³ 88649.3891
